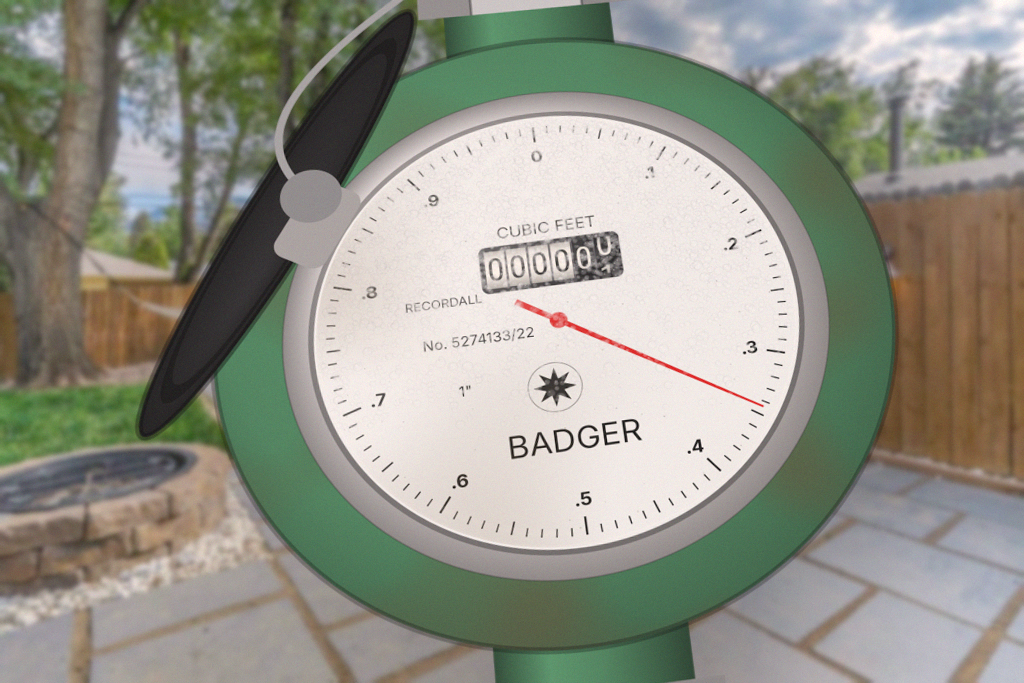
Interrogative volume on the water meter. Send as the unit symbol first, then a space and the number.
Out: ft³ 0.34
